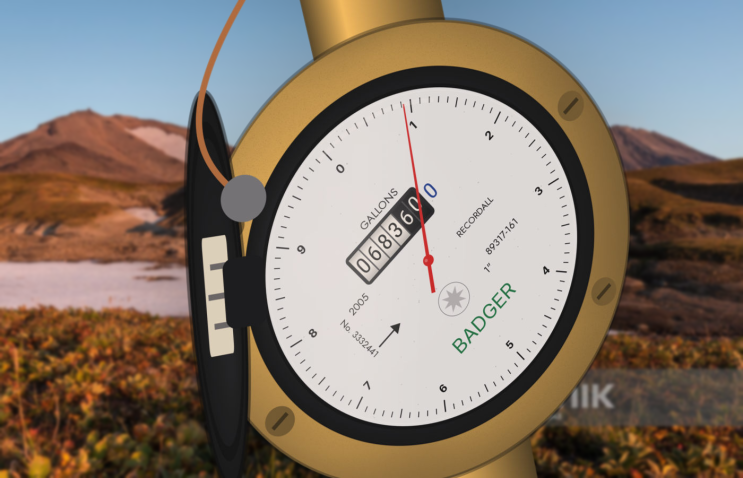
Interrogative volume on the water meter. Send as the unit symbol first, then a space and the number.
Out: gal 683600.9
